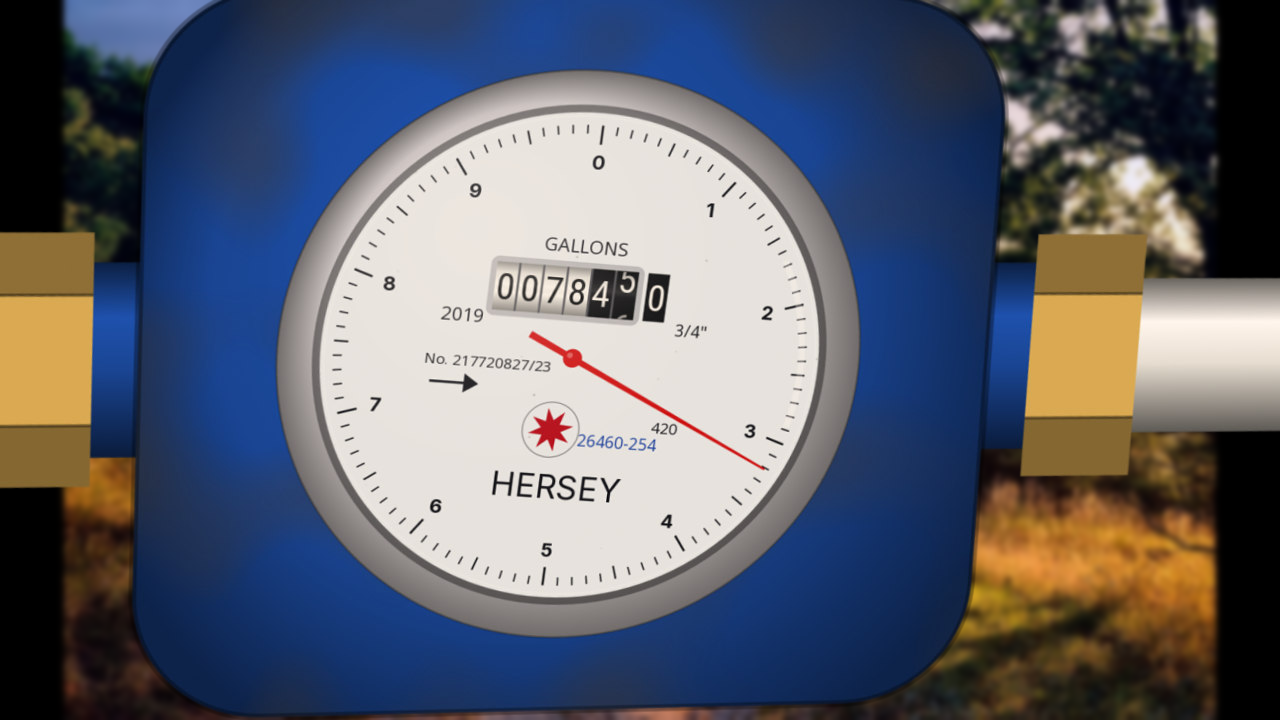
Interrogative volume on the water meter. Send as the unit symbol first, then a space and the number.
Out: gal 78453.2
